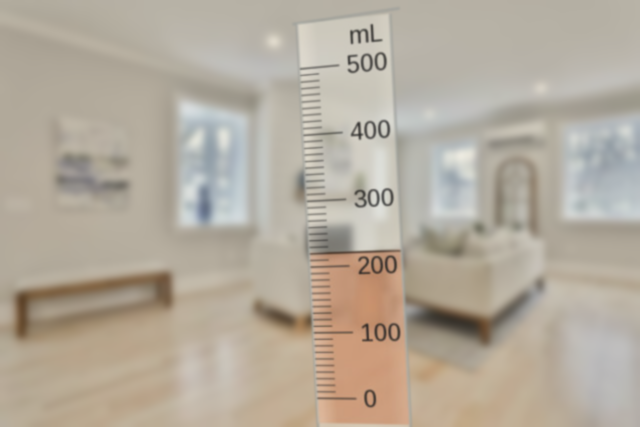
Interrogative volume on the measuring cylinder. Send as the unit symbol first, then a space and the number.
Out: mL 220
